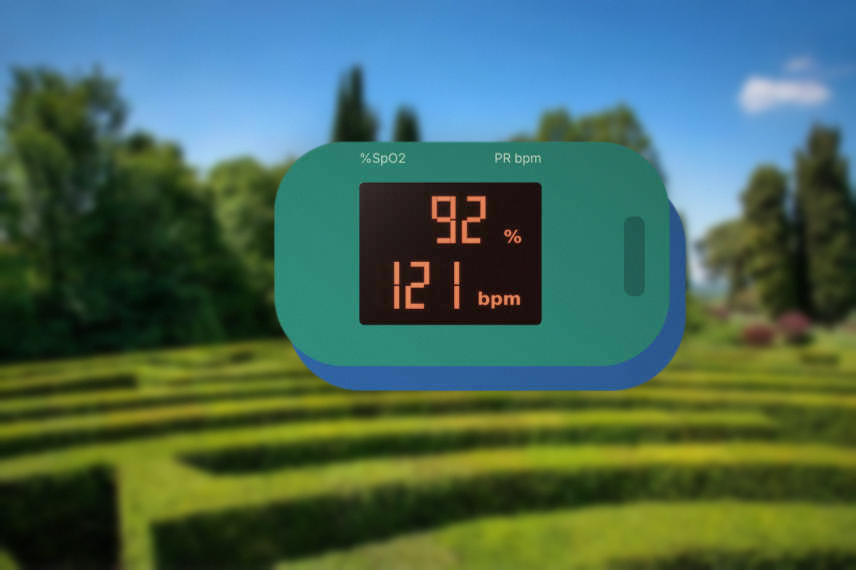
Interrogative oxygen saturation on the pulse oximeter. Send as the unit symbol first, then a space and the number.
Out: % 92
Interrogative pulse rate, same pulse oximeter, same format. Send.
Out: bpm 121
